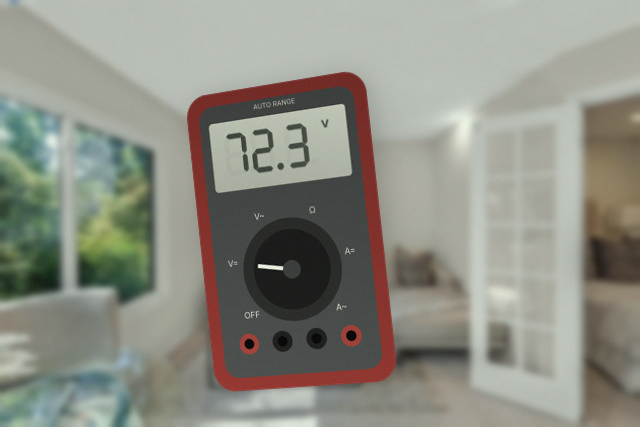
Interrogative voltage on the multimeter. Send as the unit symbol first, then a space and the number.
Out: V 72.3
